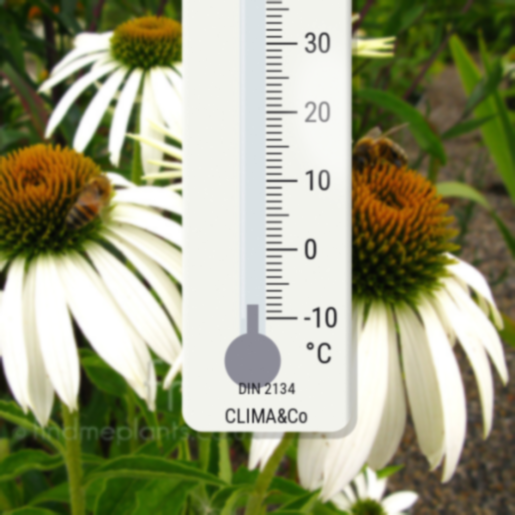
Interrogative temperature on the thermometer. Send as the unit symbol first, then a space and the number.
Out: °C -8
